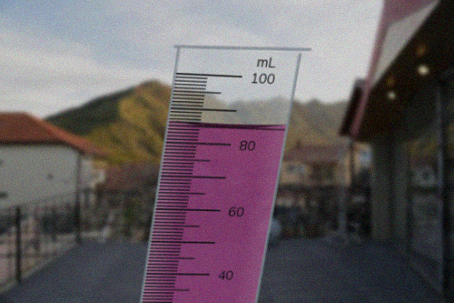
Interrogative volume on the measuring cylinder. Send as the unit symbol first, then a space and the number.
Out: mL 85
